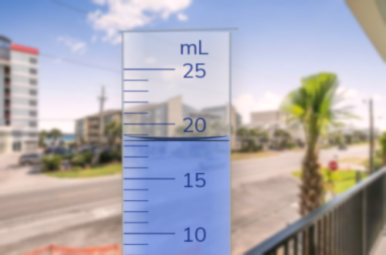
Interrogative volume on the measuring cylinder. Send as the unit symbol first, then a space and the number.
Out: mL 18.5
